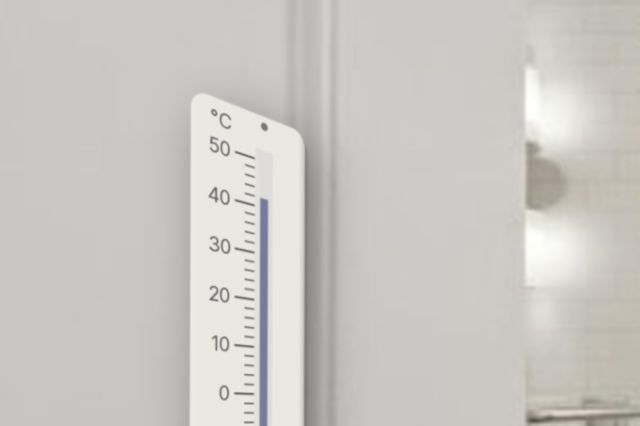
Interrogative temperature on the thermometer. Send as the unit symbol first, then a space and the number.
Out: °C 42
